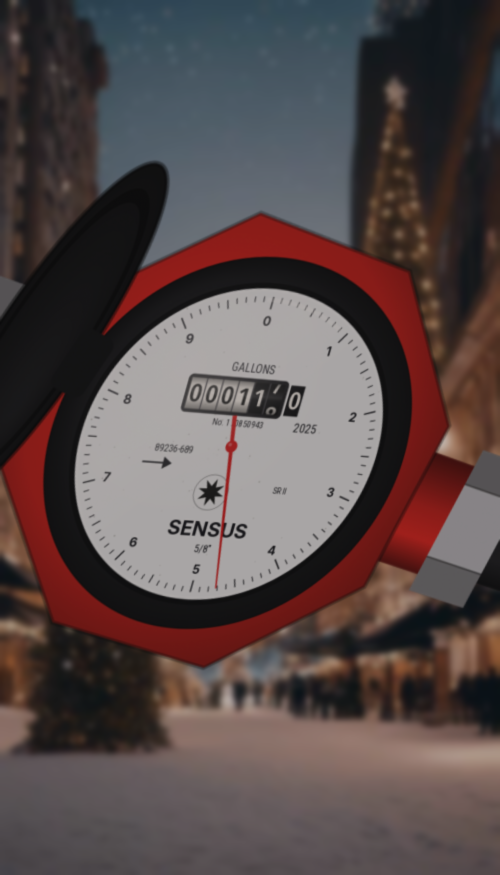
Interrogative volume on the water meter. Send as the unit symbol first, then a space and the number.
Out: gal 1174.7
